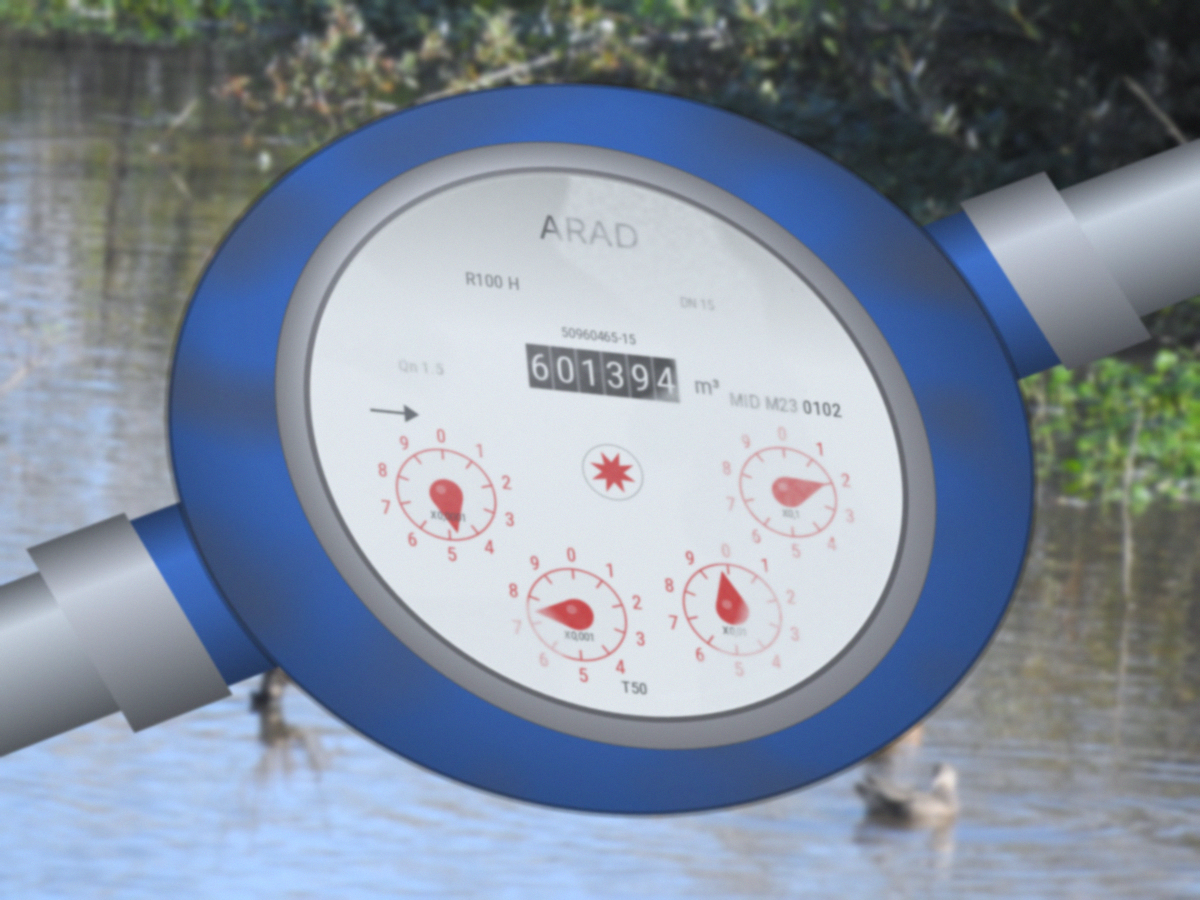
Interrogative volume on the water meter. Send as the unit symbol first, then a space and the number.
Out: m³ 601394.1974
